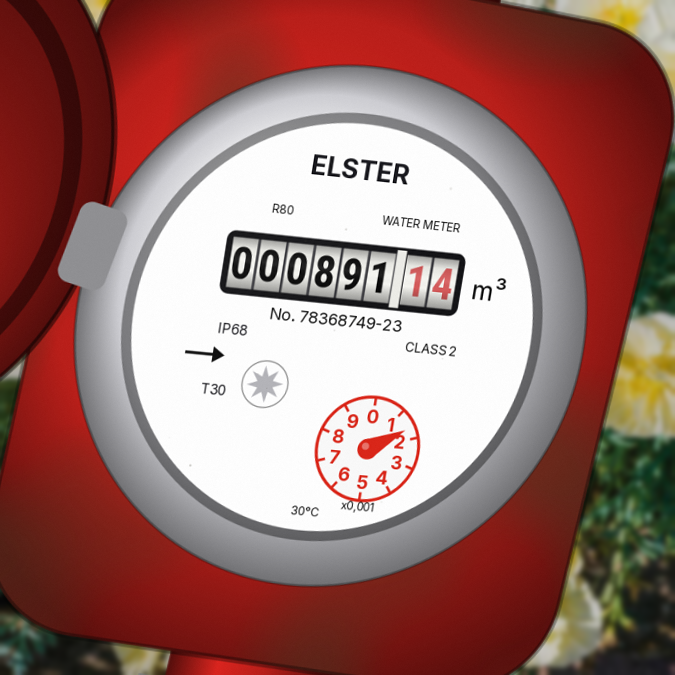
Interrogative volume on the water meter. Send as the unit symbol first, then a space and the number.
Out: m³ 891.141
